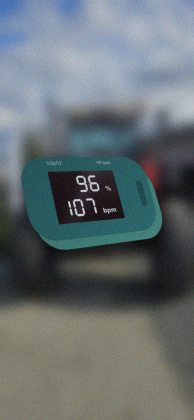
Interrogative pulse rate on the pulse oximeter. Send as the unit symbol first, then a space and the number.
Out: bpm 107
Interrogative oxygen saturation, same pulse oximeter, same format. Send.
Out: % 96
